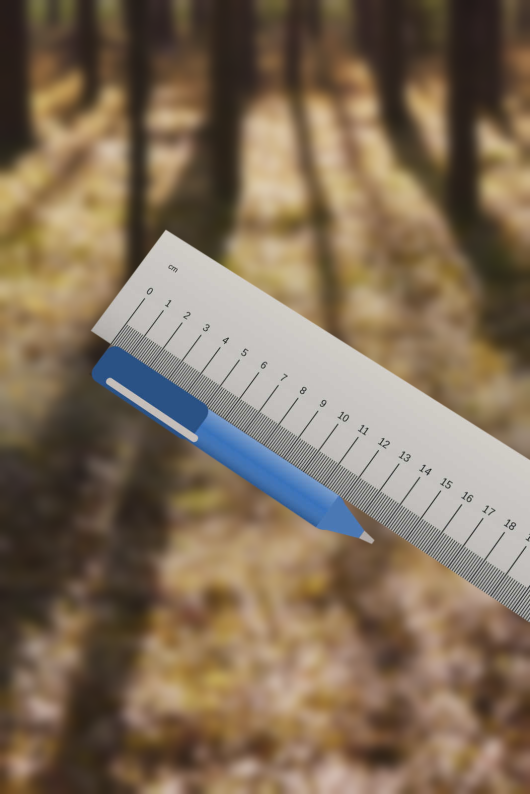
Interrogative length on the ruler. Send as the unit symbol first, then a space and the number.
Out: cm 14
